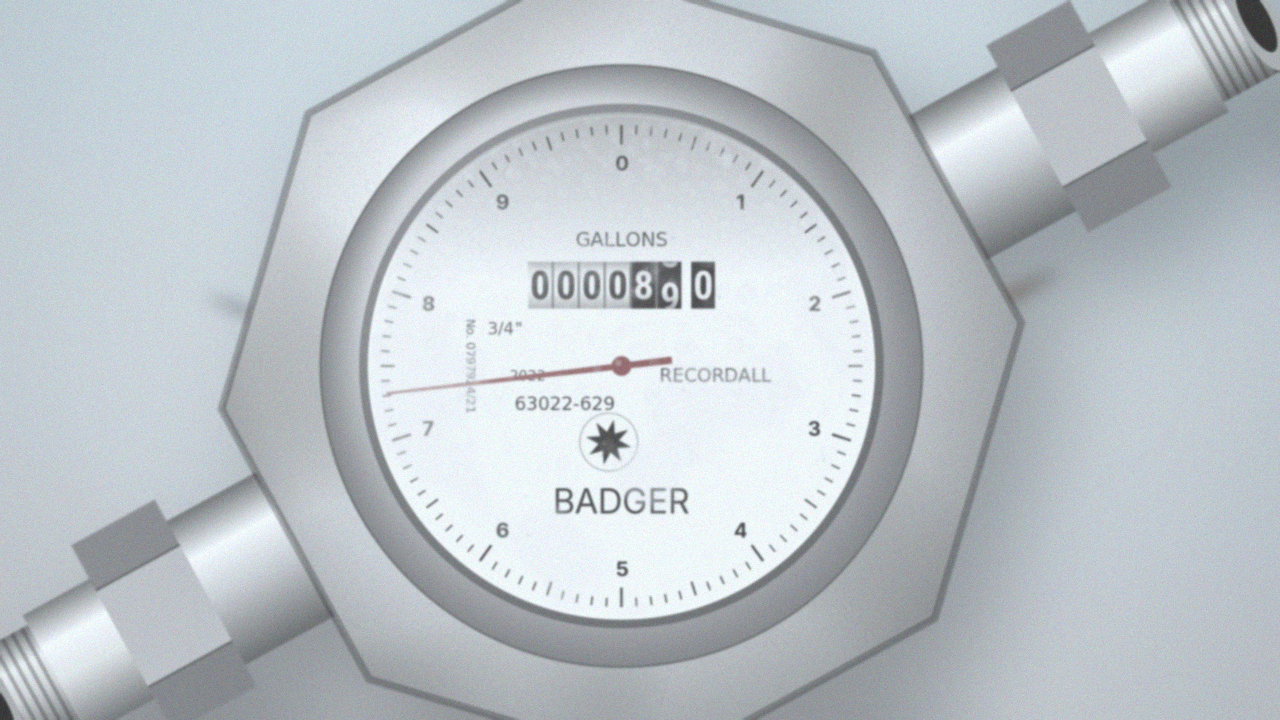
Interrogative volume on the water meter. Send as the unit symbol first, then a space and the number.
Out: gal 887.3
